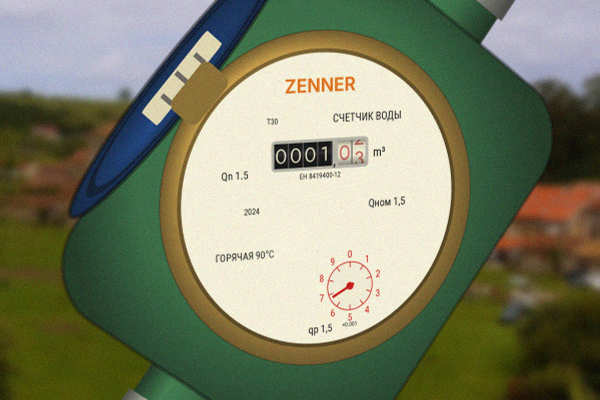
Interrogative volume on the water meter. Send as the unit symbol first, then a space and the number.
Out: m³ 1.026
